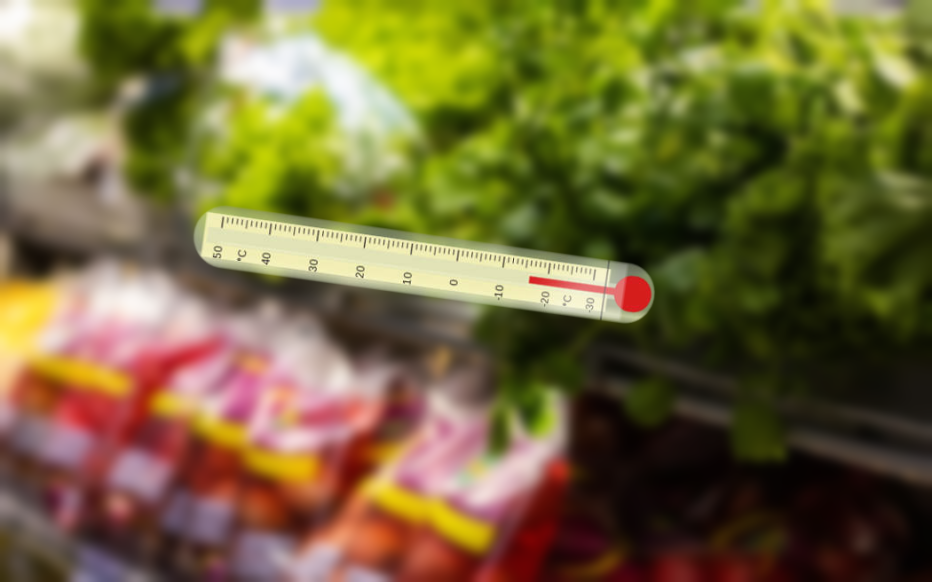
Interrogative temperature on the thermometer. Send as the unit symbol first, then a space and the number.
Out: °C -16
